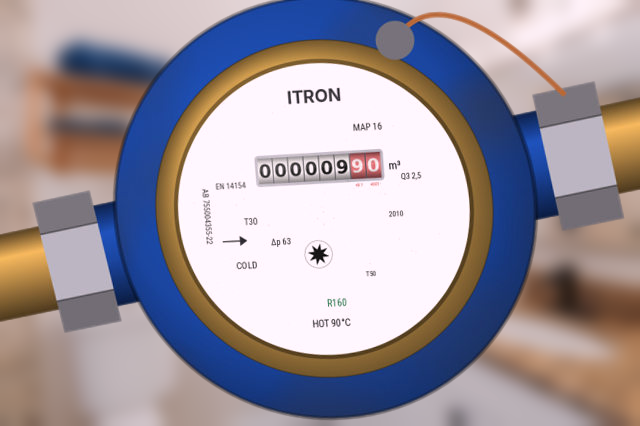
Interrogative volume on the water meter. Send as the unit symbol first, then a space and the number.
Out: m³ 9.90
